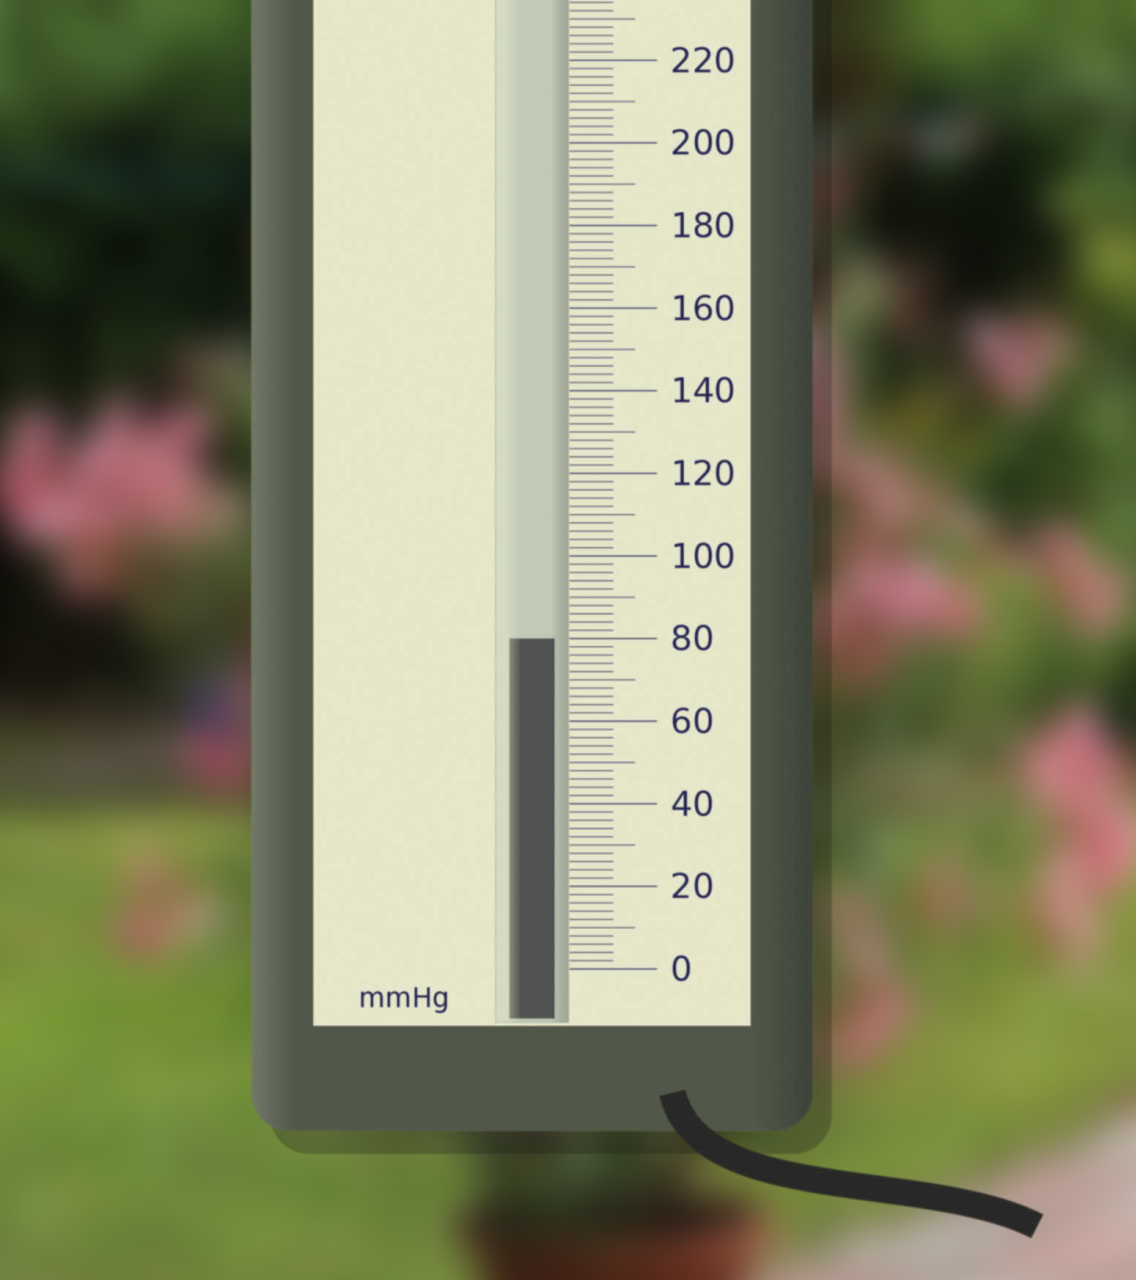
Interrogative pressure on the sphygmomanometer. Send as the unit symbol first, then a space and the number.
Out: mmHg 80
